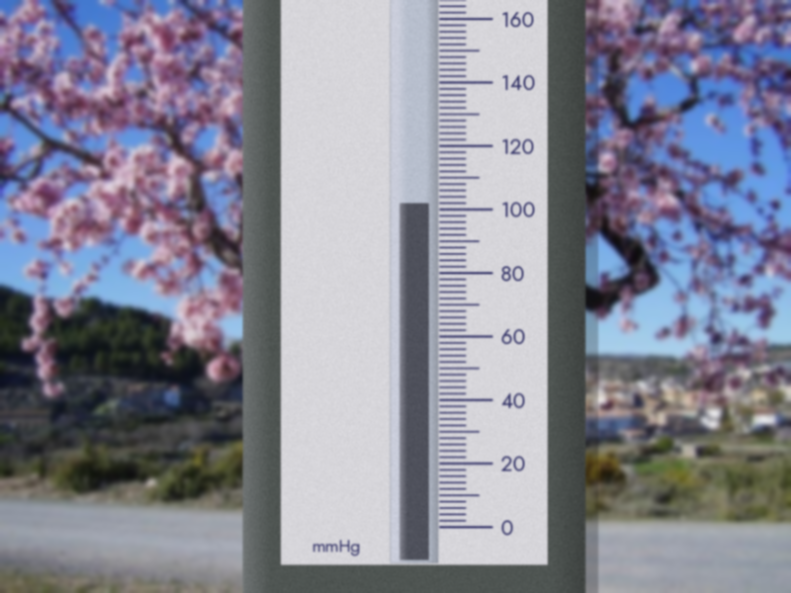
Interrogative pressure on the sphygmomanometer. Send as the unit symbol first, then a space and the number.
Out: mmHg 102
